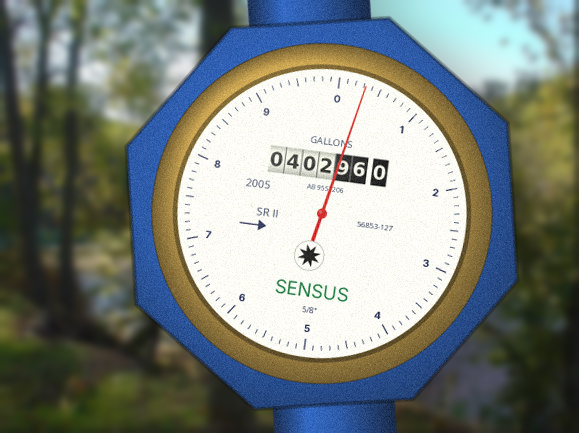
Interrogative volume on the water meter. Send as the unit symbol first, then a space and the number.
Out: gal 402960.3
